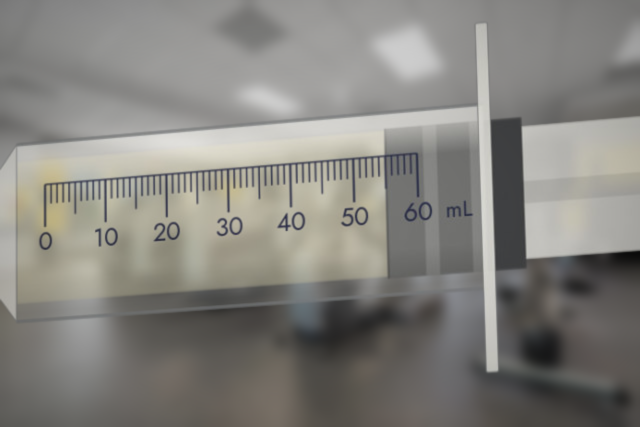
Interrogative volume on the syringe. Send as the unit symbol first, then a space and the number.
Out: mL 55
